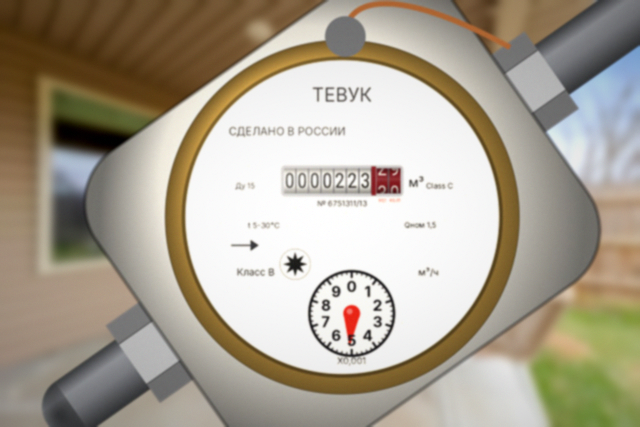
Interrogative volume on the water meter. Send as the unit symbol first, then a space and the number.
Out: m³ 223.295
